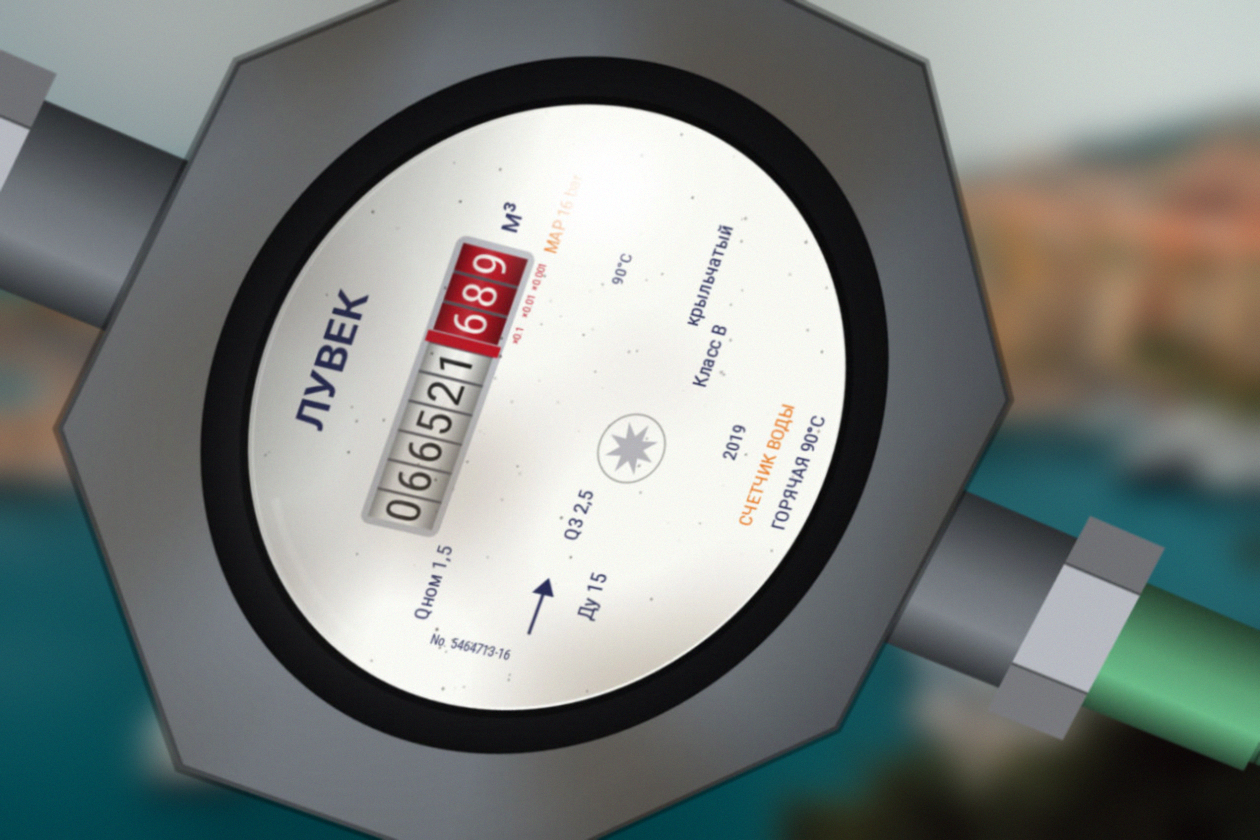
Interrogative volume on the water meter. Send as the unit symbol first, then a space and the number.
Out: m³ 66521.689
